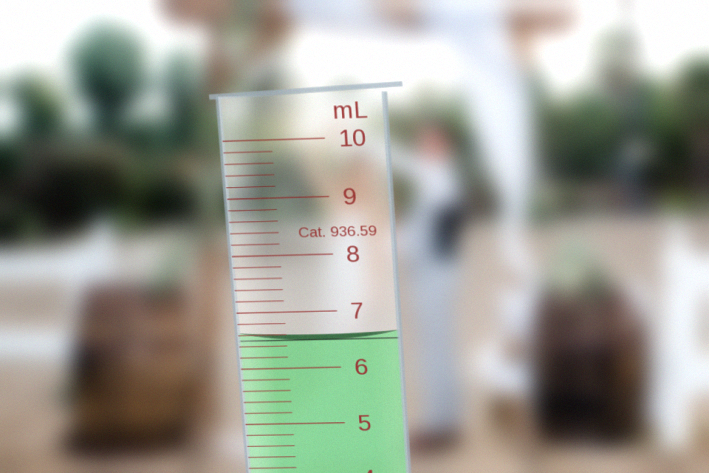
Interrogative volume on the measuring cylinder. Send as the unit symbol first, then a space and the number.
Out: mL 6.5
